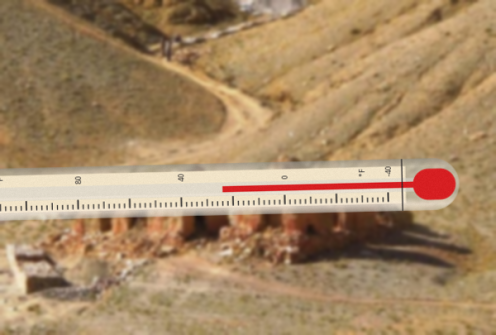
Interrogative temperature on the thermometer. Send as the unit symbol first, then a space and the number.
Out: °F 24
